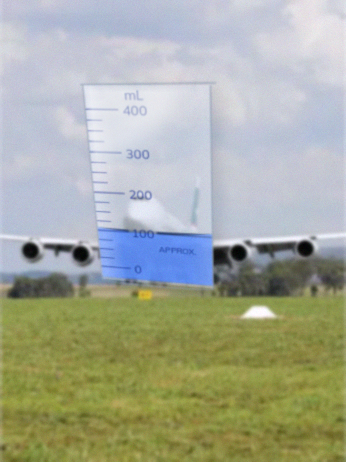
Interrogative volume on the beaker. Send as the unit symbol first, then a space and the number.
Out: mL 100
